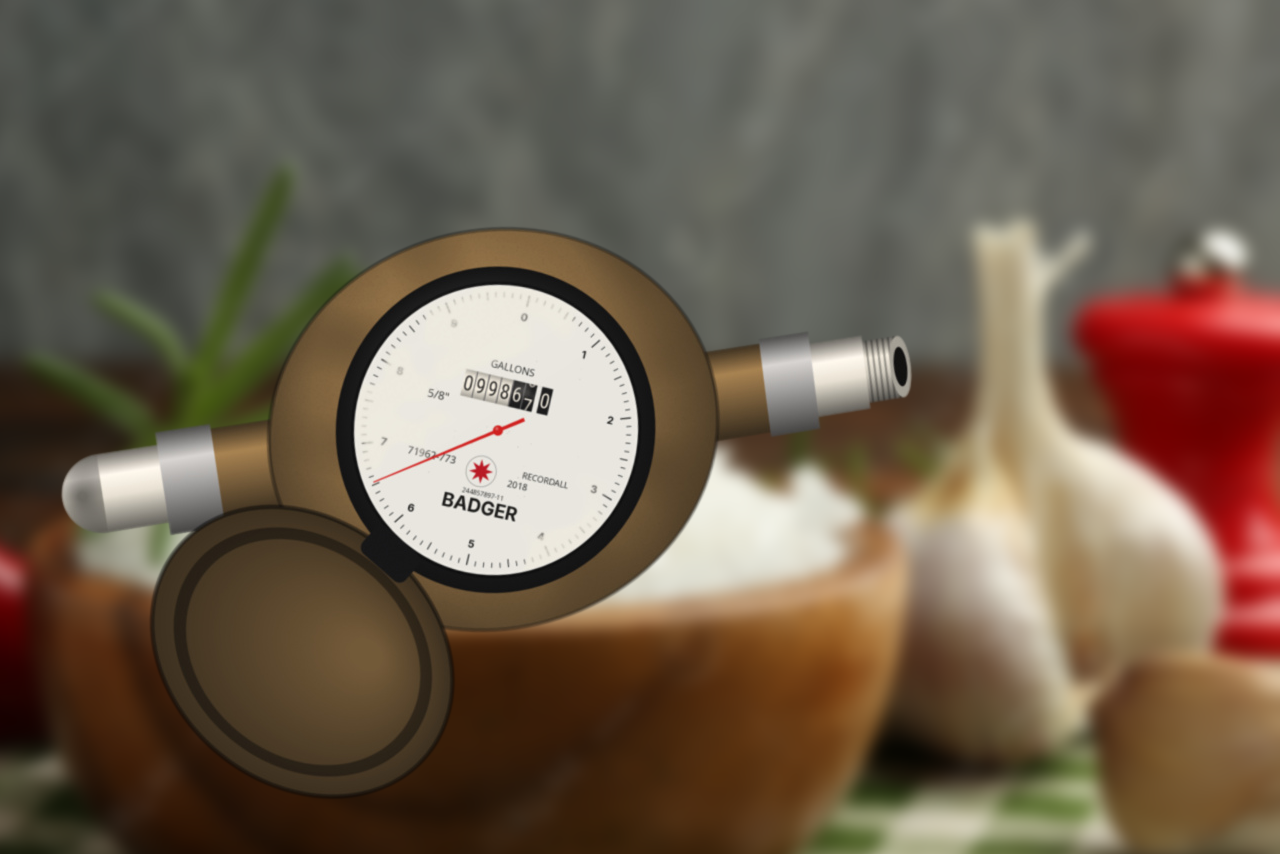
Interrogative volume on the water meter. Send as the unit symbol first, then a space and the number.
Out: gal 998666.5
